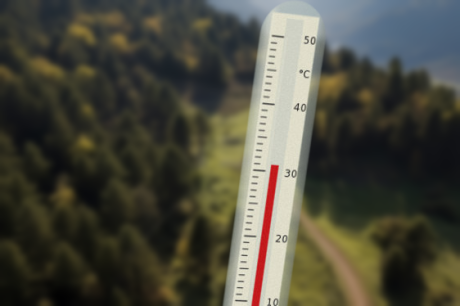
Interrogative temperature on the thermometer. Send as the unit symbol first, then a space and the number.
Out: °C 31
